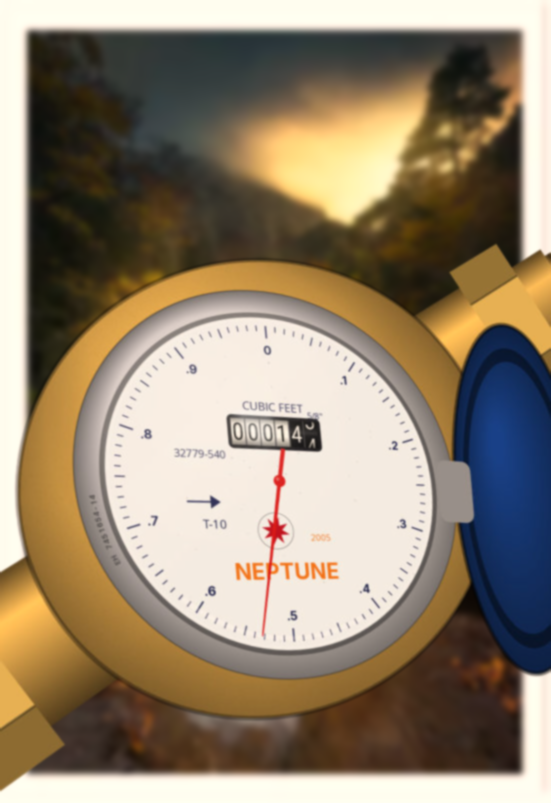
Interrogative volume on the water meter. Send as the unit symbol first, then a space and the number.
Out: ft³ 143.53
